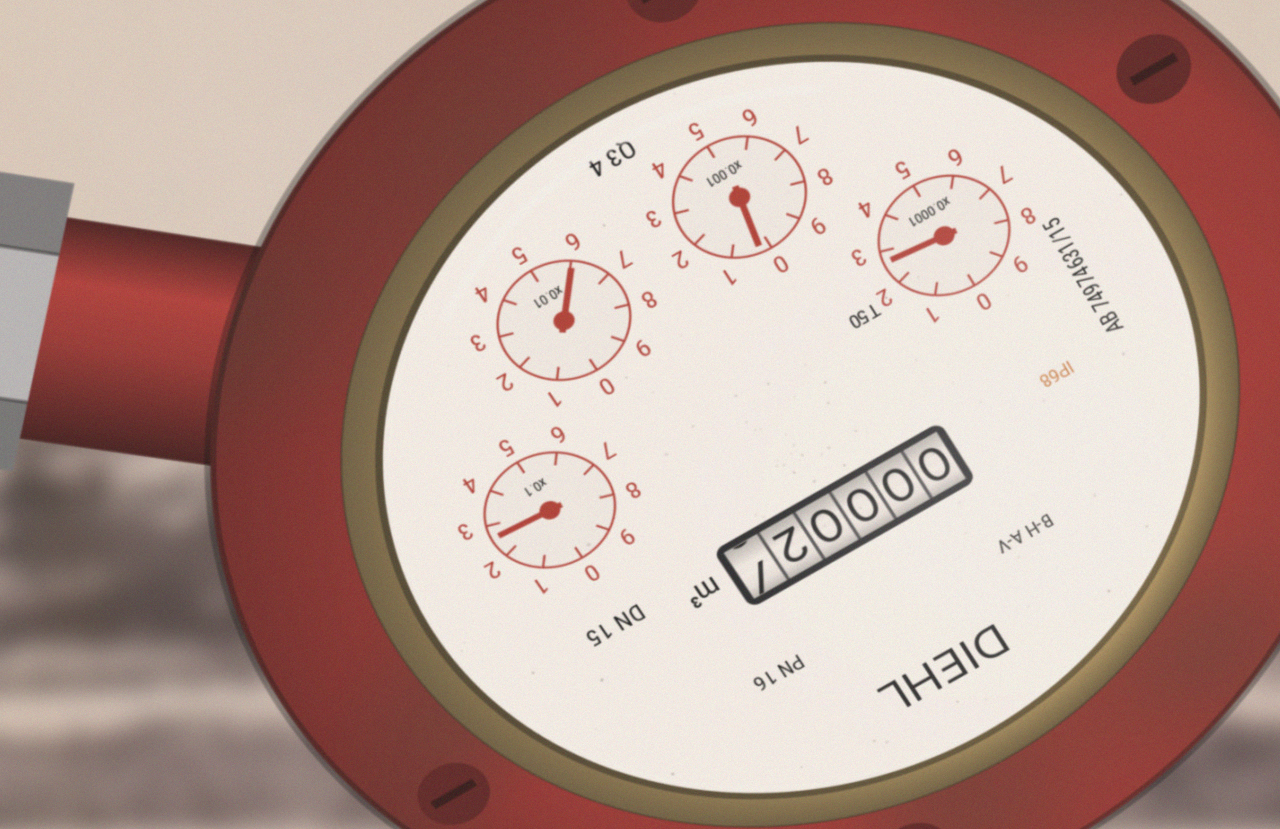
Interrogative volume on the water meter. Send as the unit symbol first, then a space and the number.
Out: m³ 27.2602
